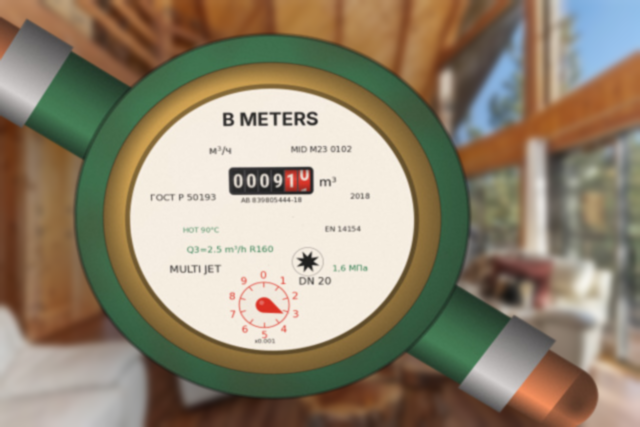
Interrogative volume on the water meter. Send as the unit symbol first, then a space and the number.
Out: m³ 9.103
